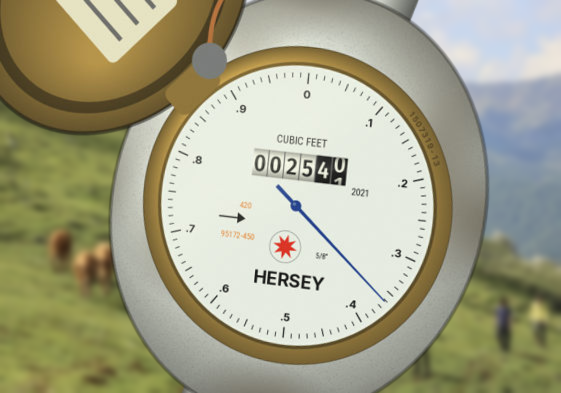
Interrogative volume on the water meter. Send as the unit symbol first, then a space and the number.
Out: ft³ 2540.36
